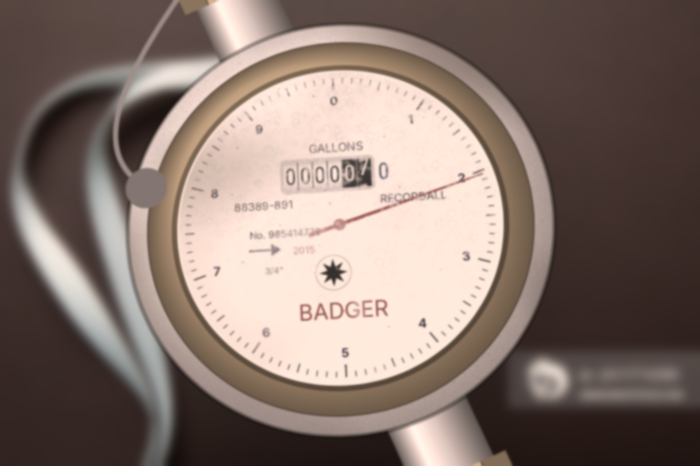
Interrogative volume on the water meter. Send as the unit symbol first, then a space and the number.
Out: gal 72.0
